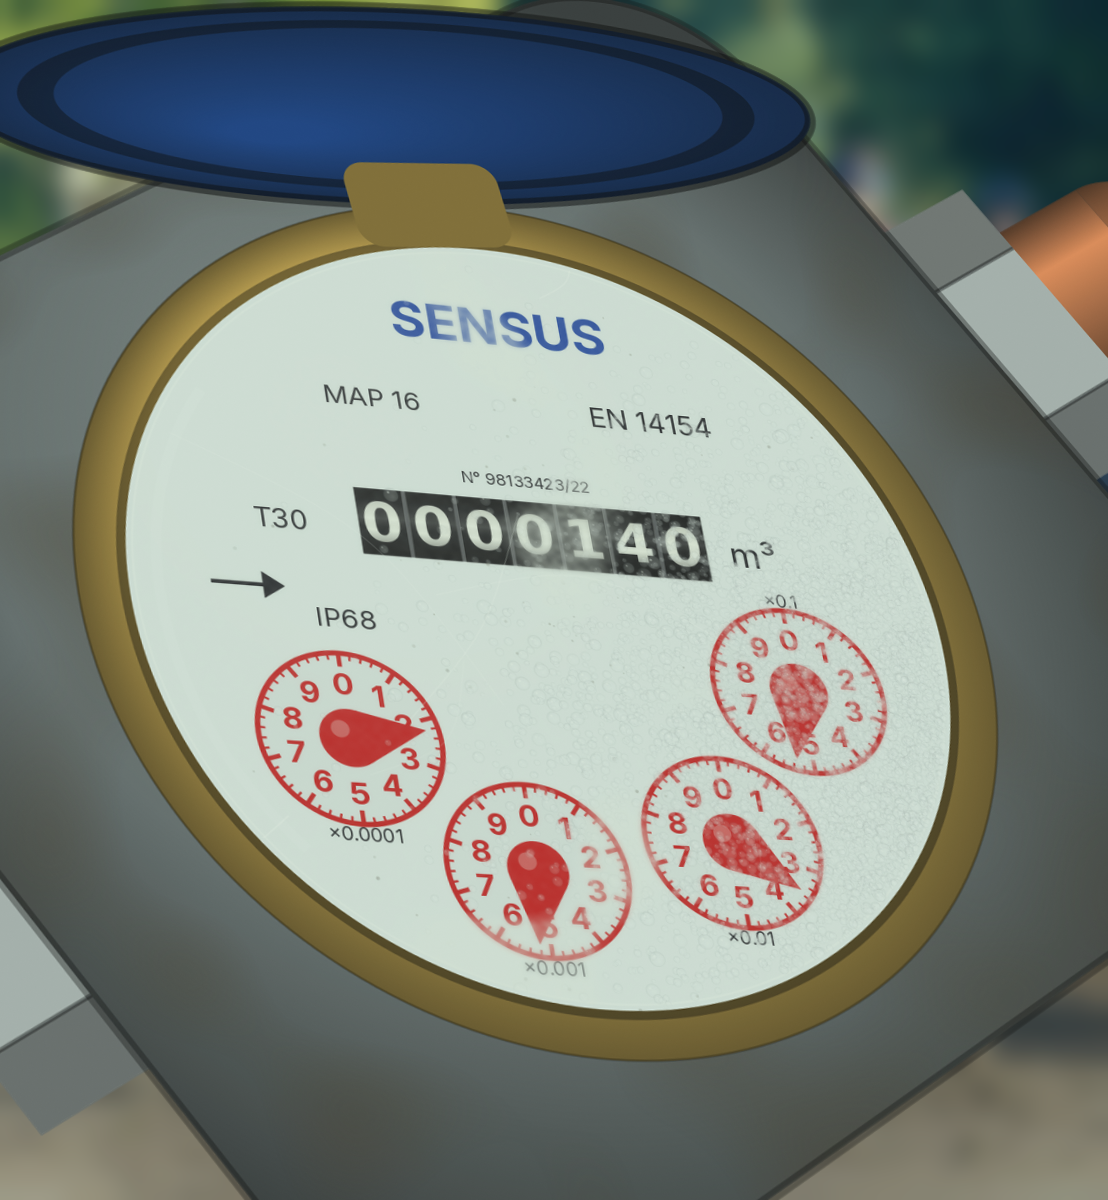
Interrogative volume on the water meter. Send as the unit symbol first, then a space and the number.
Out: m³ 140.5352
